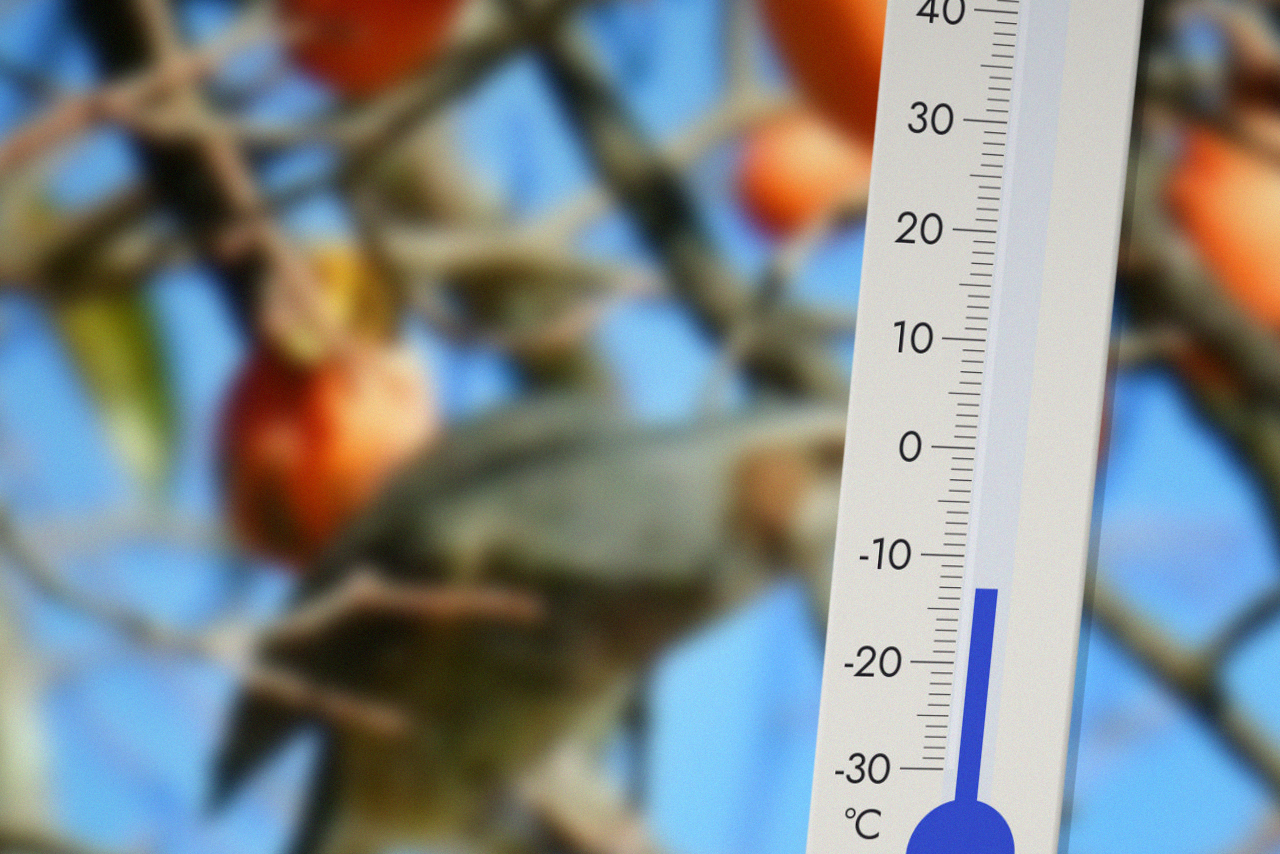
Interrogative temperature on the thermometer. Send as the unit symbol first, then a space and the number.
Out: °C -13
